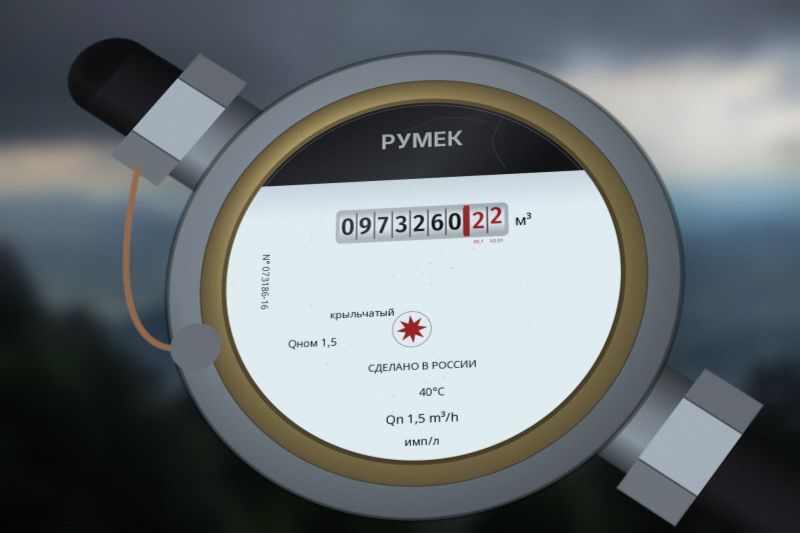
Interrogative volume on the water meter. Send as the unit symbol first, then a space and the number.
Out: m³ 973260.22
